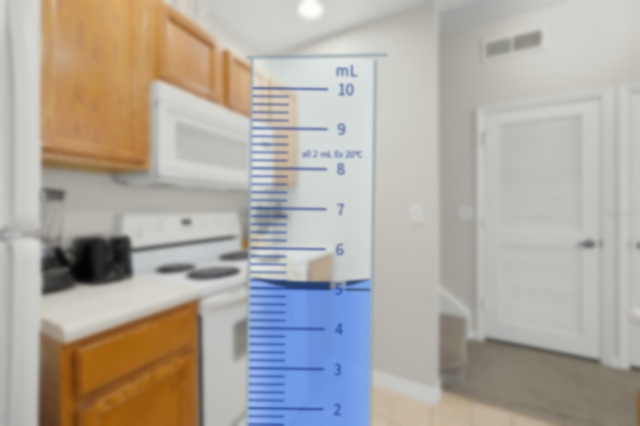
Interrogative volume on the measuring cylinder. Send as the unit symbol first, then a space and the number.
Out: mL 5
